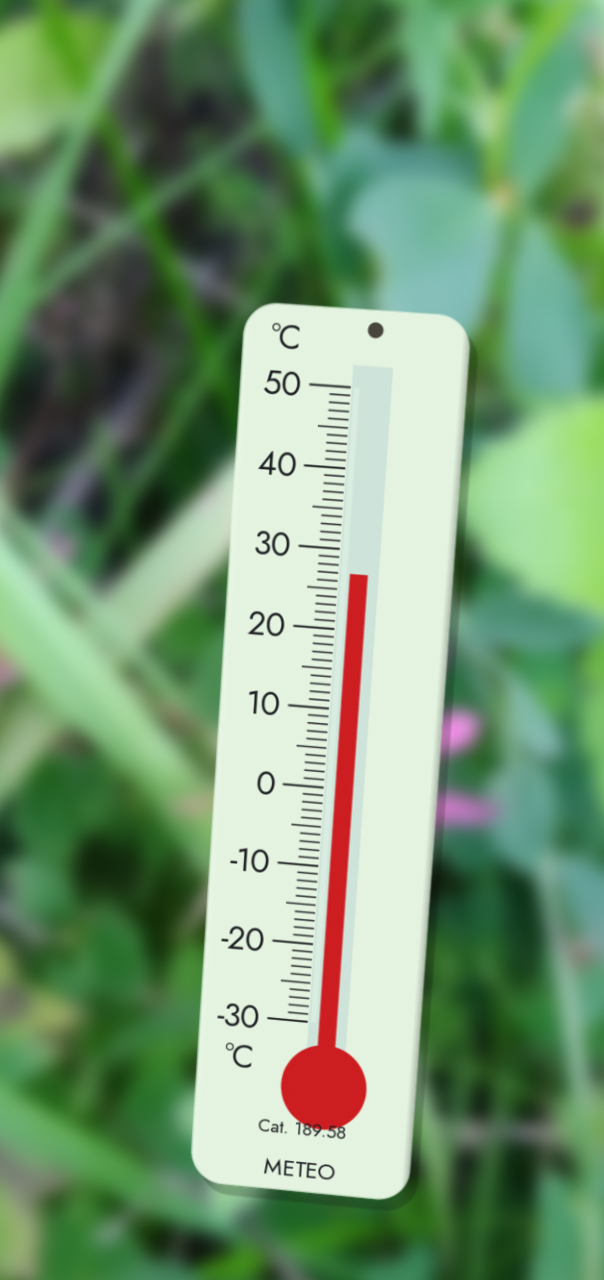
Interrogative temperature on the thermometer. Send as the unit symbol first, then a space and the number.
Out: °C 27
